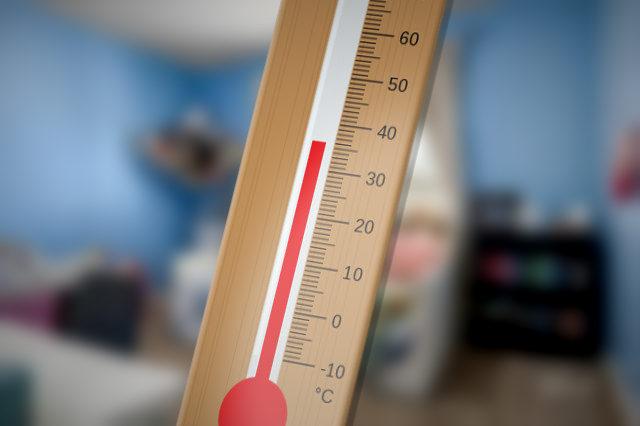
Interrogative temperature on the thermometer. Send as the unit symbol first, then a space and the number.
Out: °C 36
